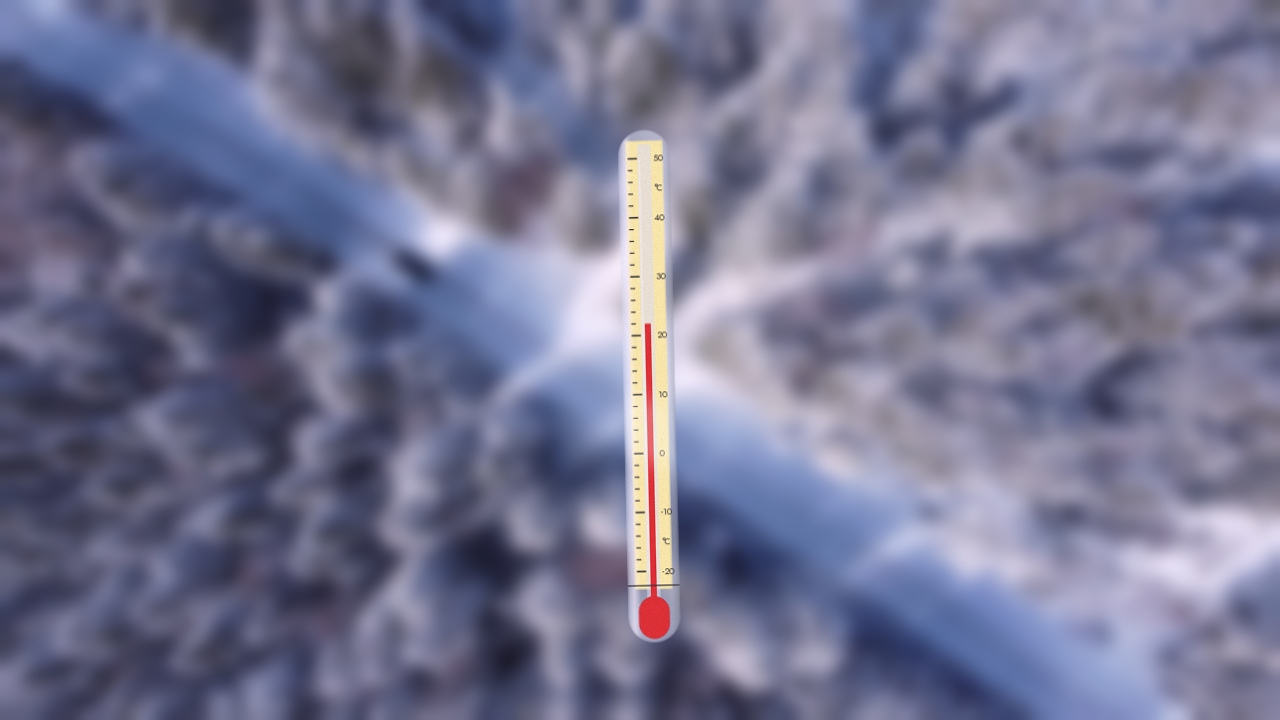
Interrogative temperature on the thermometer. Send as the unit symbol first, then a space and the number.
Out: °C 22
